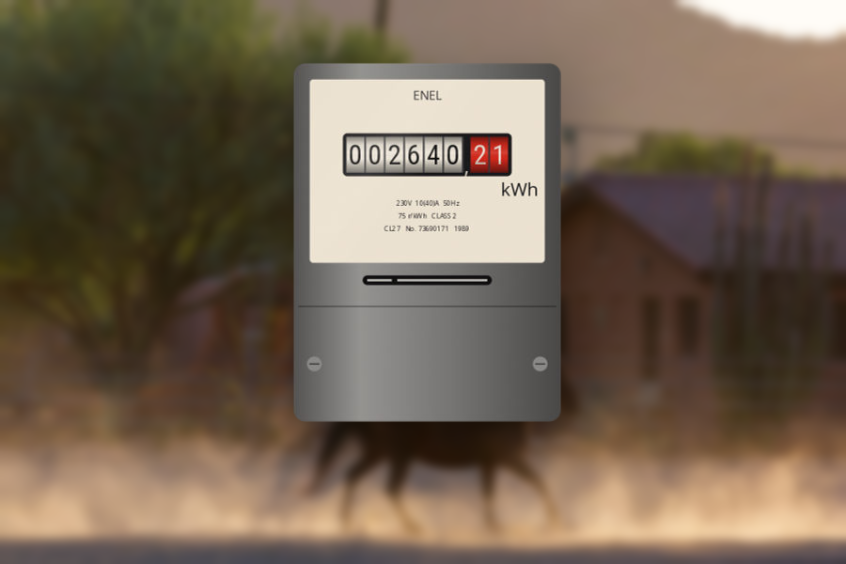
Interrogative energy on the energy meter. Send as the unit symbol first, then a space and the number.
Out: kWh 2640.21
